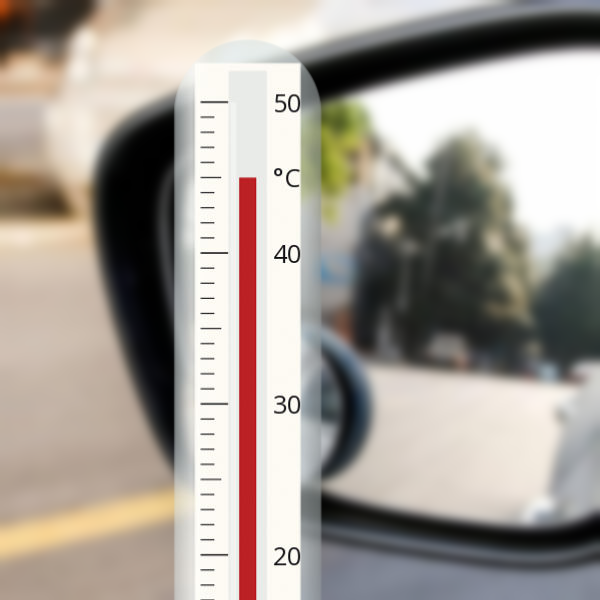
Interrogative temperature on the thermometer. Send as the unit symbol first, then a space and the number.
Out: °C 45
